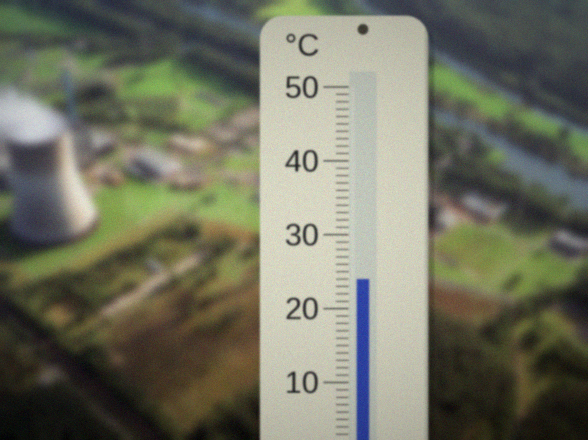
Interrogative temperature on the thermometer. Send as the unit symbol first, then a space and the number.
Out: °C 24
